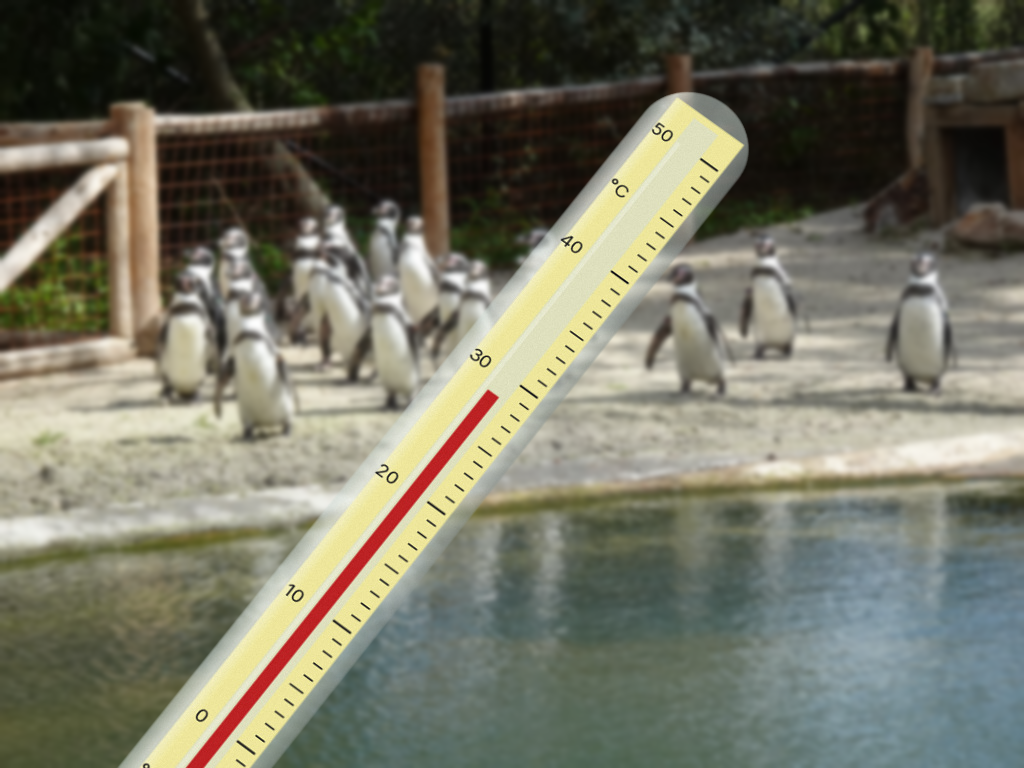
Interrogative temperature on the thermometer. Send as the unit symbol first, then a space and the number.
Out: °C 28.5
